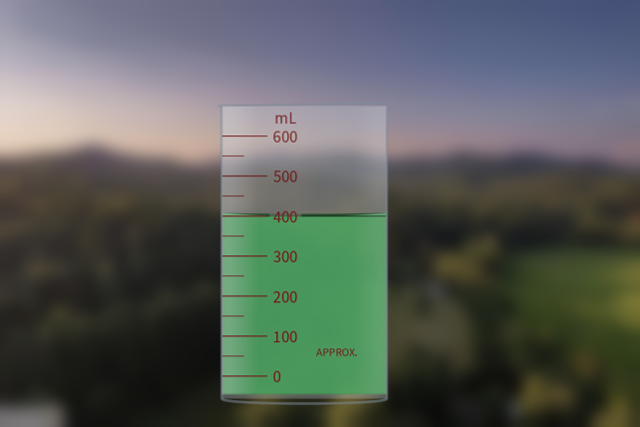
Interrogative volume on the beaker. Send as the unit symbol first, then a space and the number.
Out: mL 400
